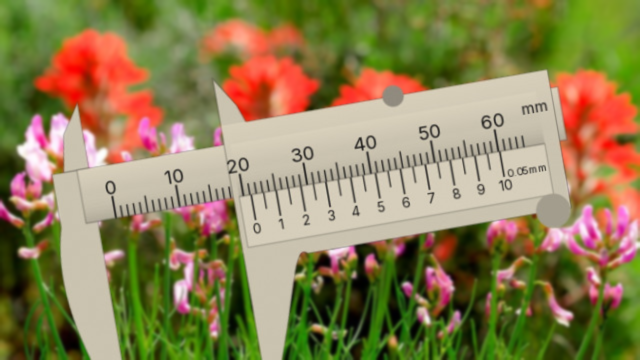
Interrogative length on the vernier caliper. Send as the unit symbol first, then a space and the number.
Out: mm 21.2
